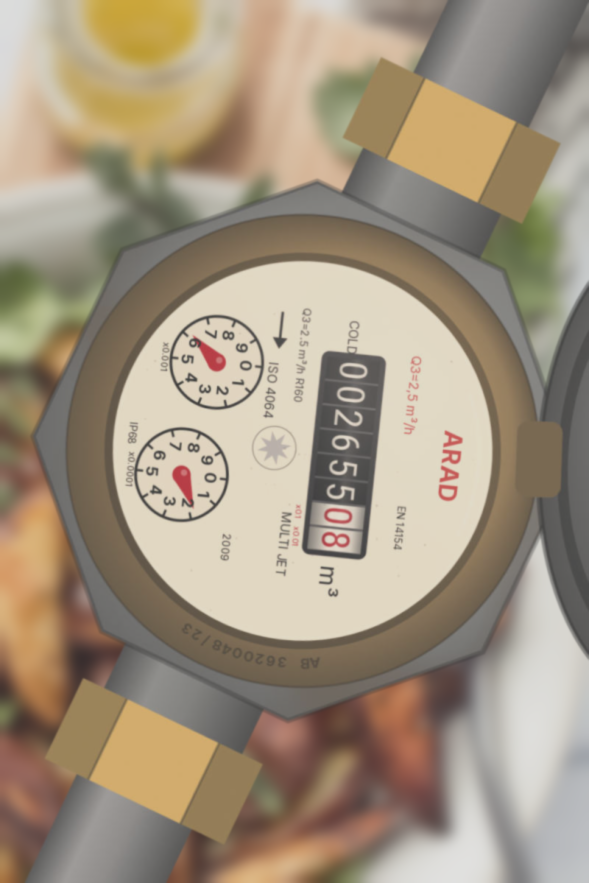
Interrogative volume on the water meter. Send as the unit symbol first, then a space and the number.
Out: m³ 2655.0861
